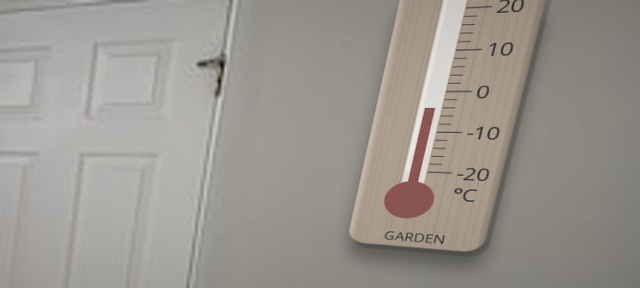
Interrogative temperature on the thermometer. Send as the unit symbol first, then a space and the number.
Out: °C -4
